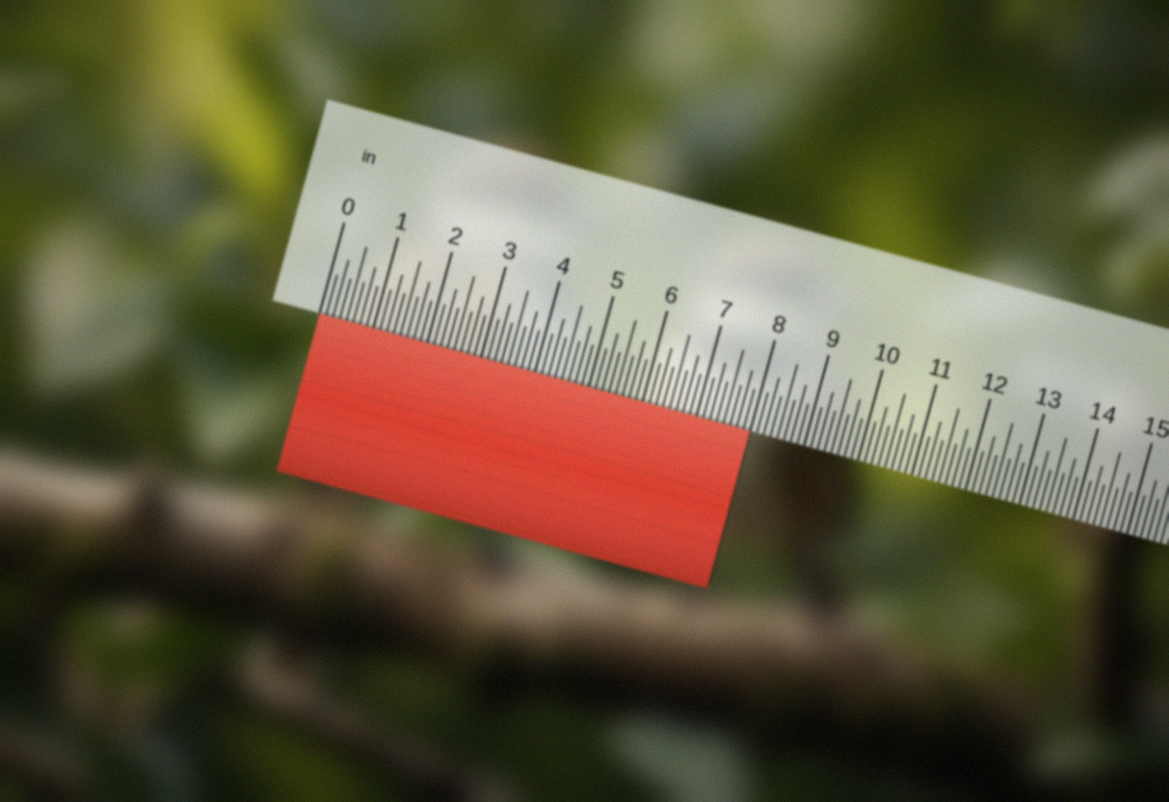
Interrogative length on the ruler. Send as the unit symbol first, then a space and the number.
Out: in 8
